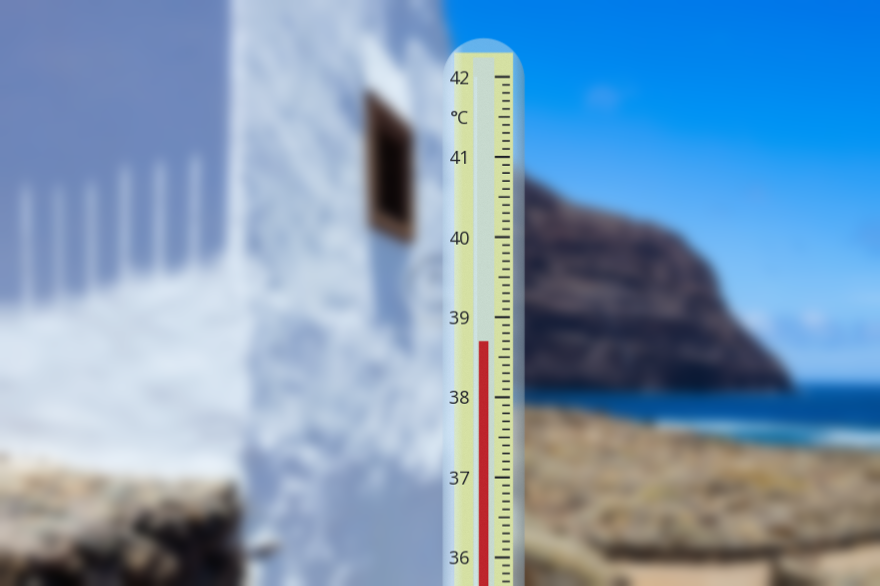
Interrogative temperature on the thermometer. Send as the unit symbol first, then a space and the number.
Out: °C 38.7
